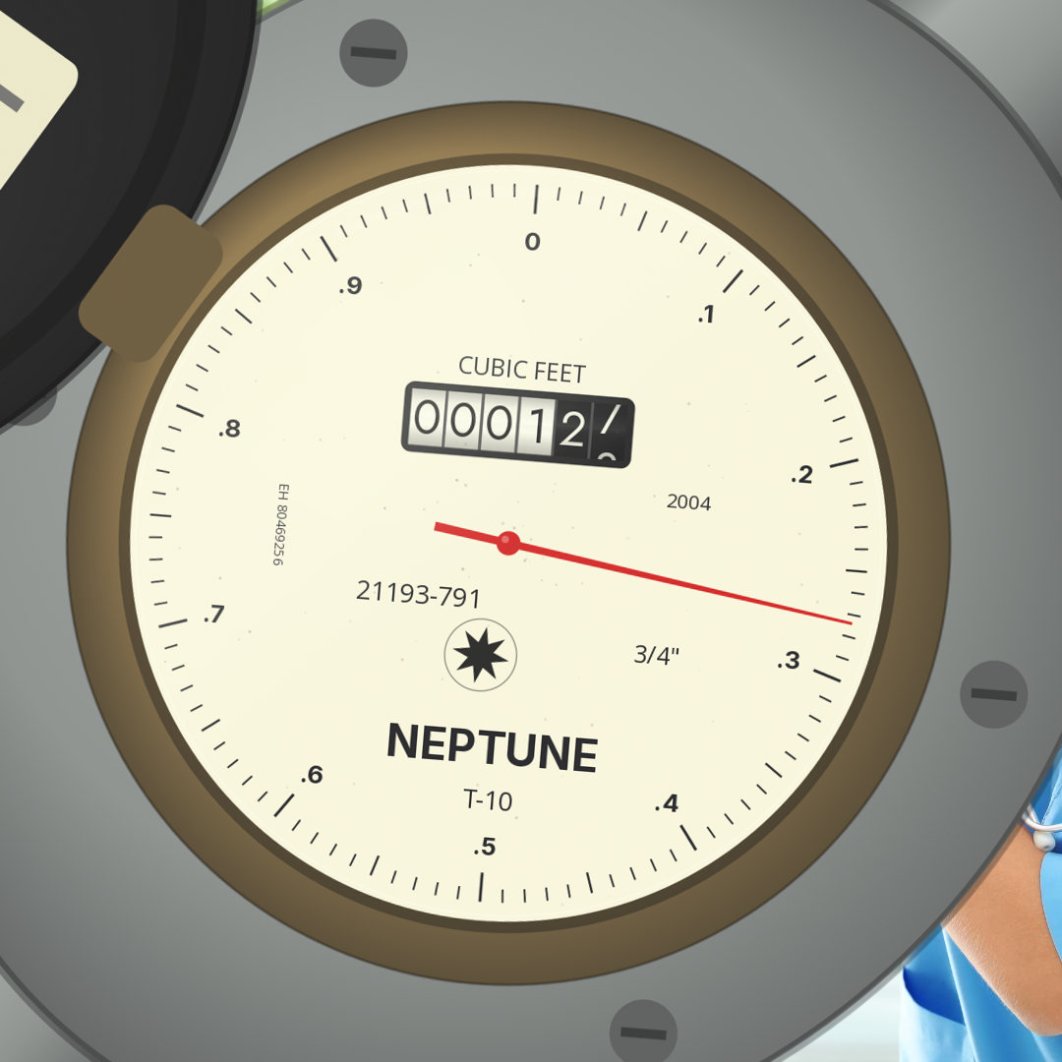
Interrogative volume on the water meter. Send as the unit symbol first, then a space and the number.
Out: ft³ 127.27
